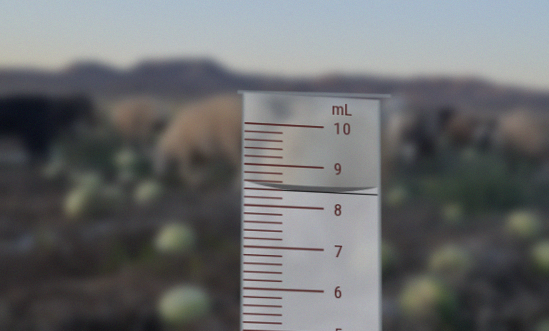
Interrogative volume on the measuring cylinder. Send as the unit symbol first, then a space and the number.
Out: mL 8.4
